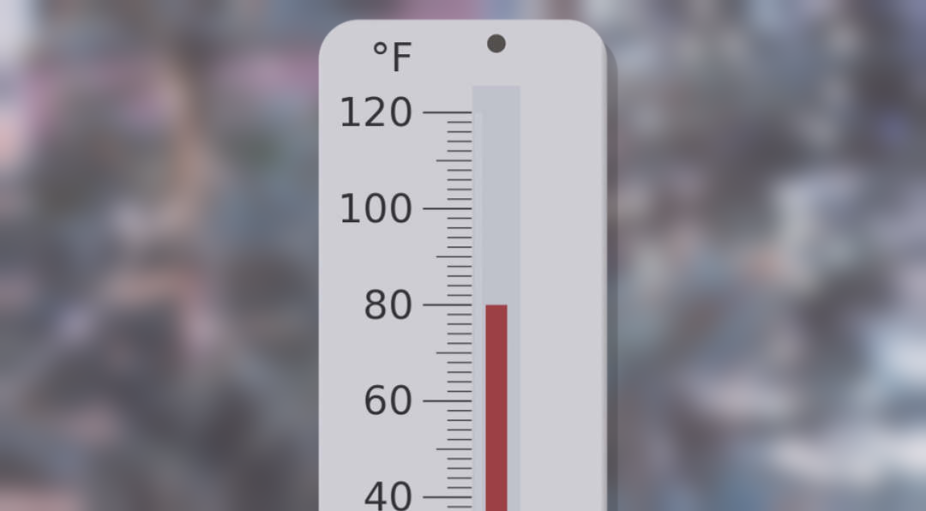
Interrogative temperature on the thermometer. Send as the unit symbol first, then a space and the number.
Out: °F 80
